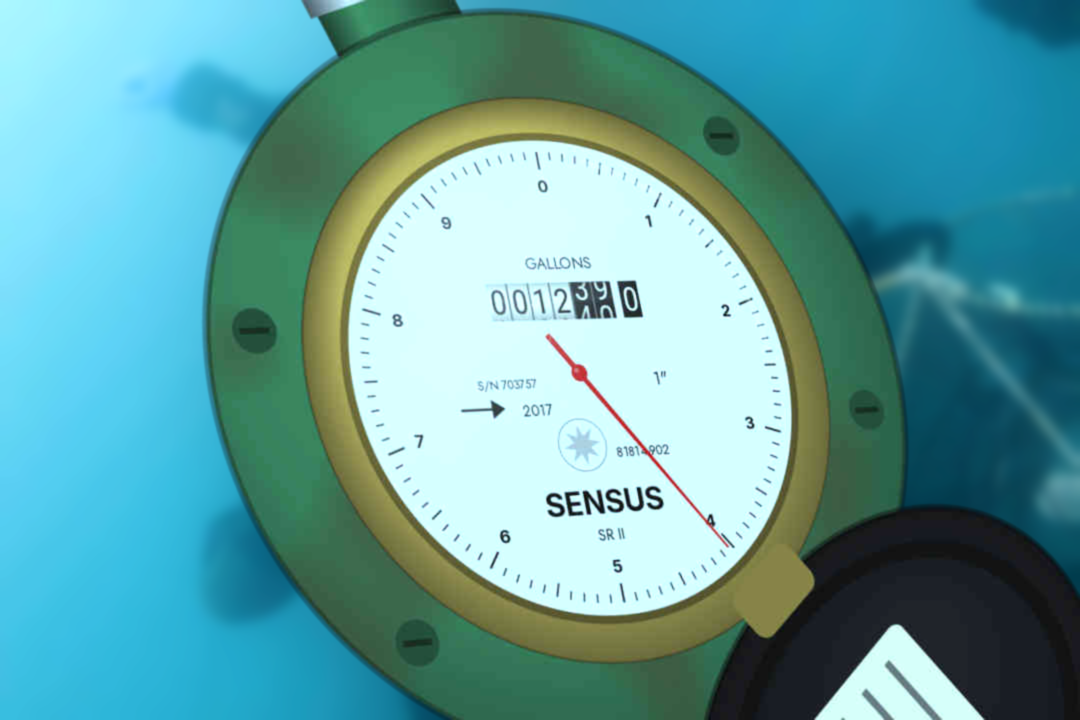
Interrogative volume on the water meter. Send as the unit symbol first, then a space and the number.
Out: gal 12394.0
